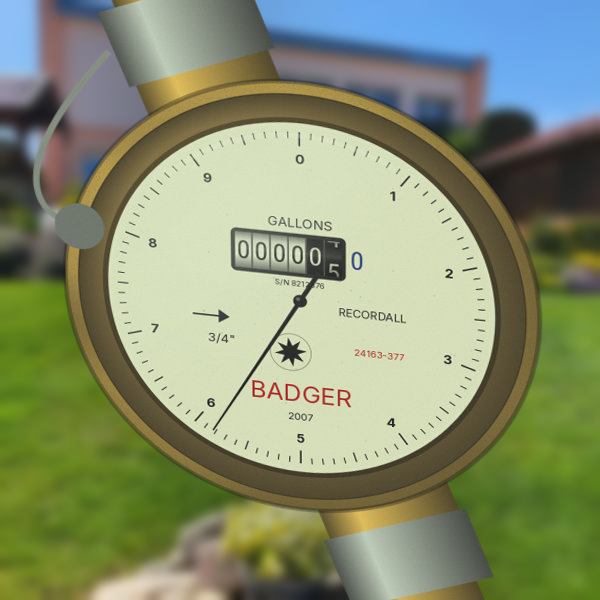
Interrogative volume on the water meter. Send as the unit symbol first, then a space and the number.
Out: gal 45.8
